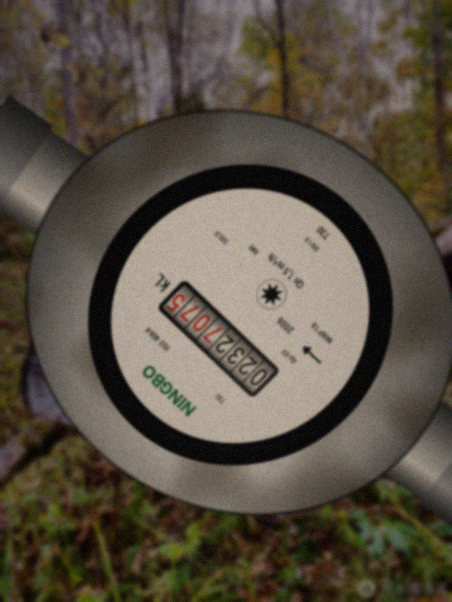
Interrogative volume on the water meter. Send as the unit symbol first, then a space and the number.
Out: kL 232.7075
